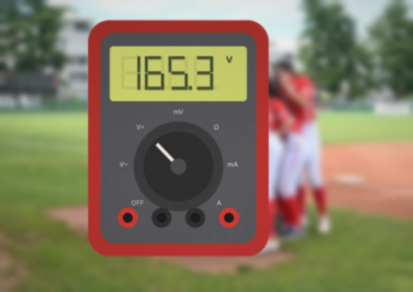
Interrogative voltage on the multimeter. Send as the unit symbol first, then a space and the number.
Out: V 165.3
